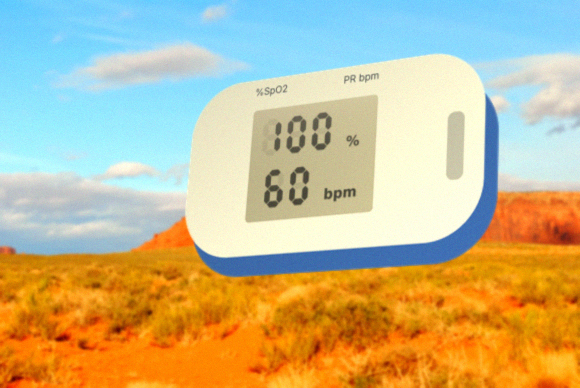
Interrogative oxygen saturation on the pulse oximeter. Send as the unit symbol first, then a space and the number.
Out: % 100
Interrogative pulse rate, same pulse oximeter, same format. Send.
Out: bpm 60
